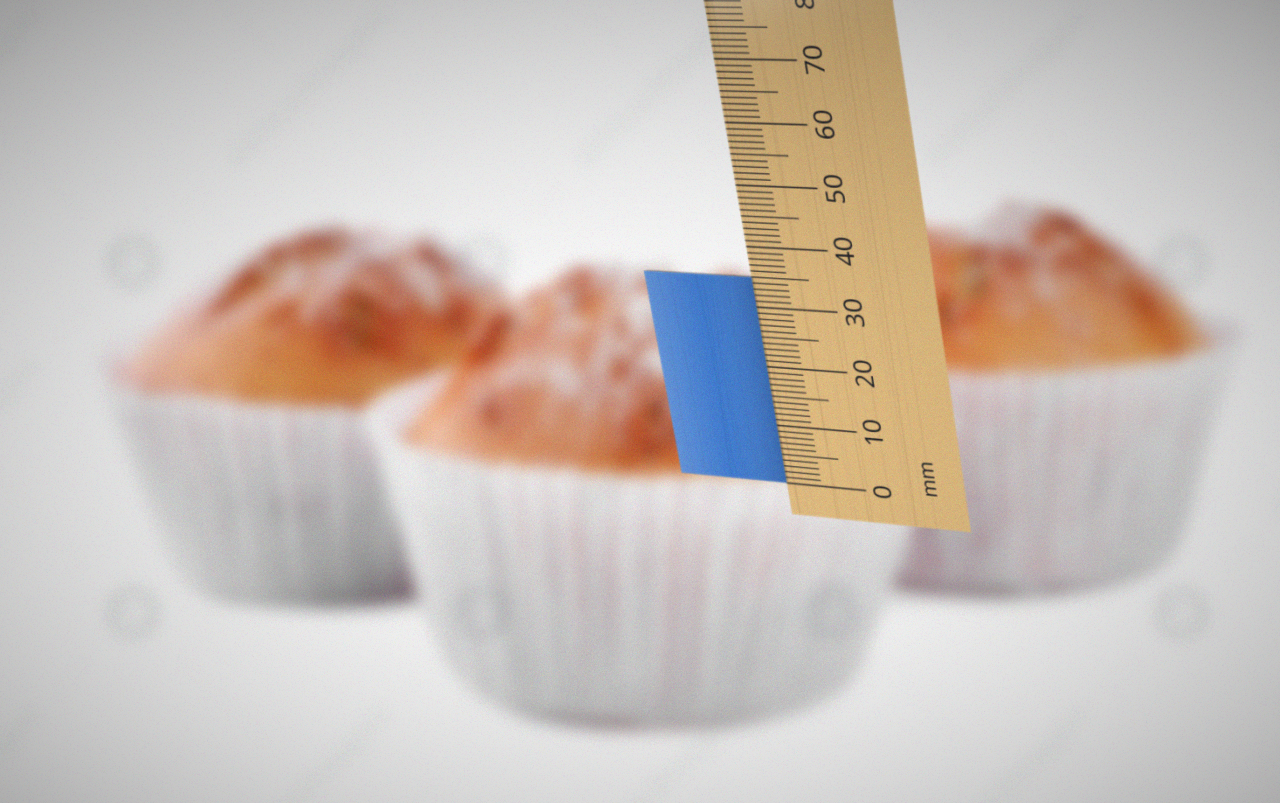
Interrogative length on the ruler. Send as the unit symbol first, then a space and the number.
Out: mm 35
